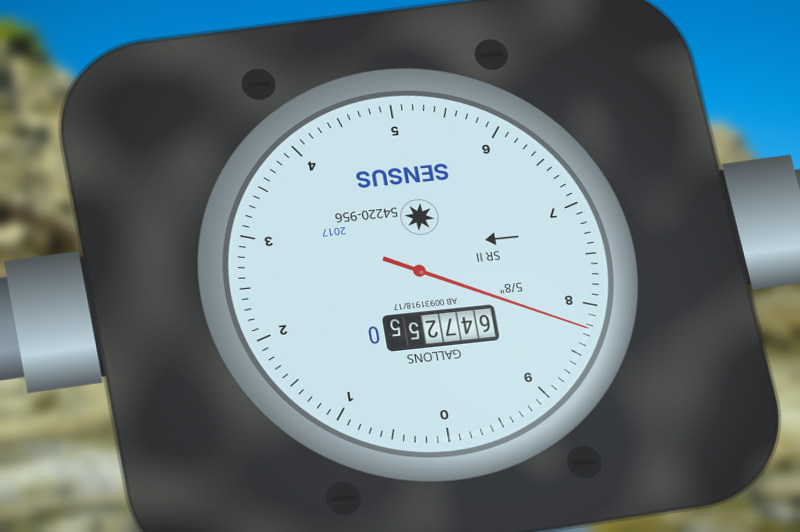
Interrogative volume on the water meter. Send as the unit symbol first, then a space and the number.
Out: gal 6472548.2
